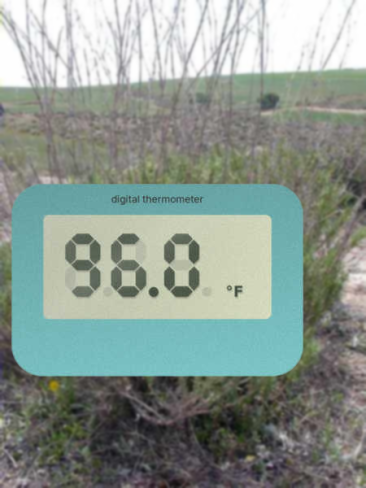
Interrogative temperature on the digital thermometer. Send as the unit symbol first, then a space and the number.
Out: °F 96.0
